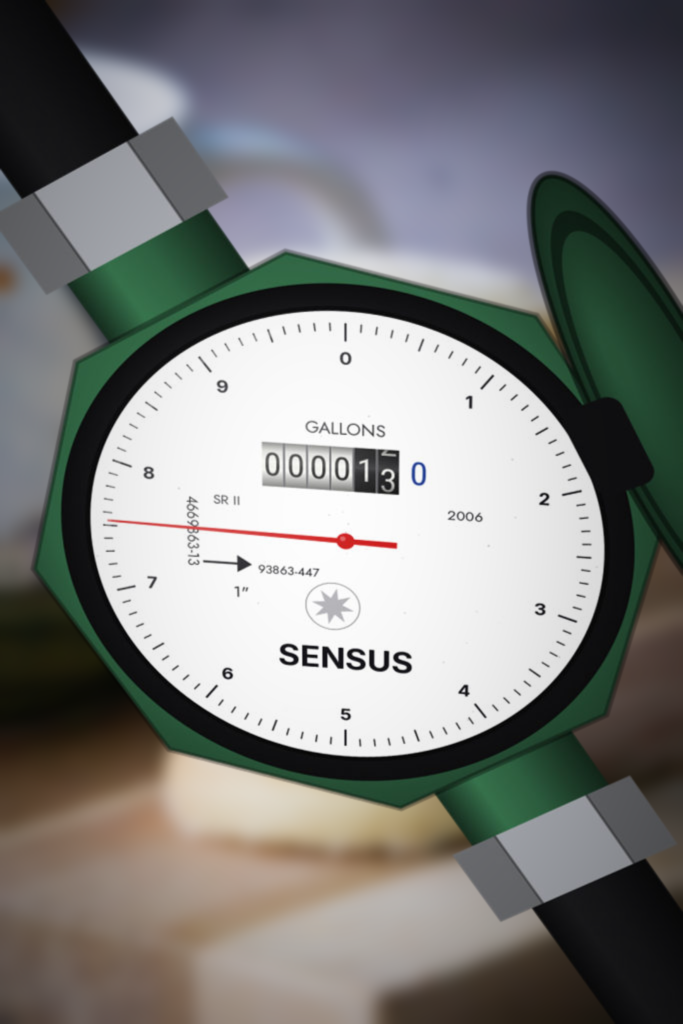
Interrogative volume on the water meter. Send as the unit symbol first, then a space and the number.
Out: gal 127.5
